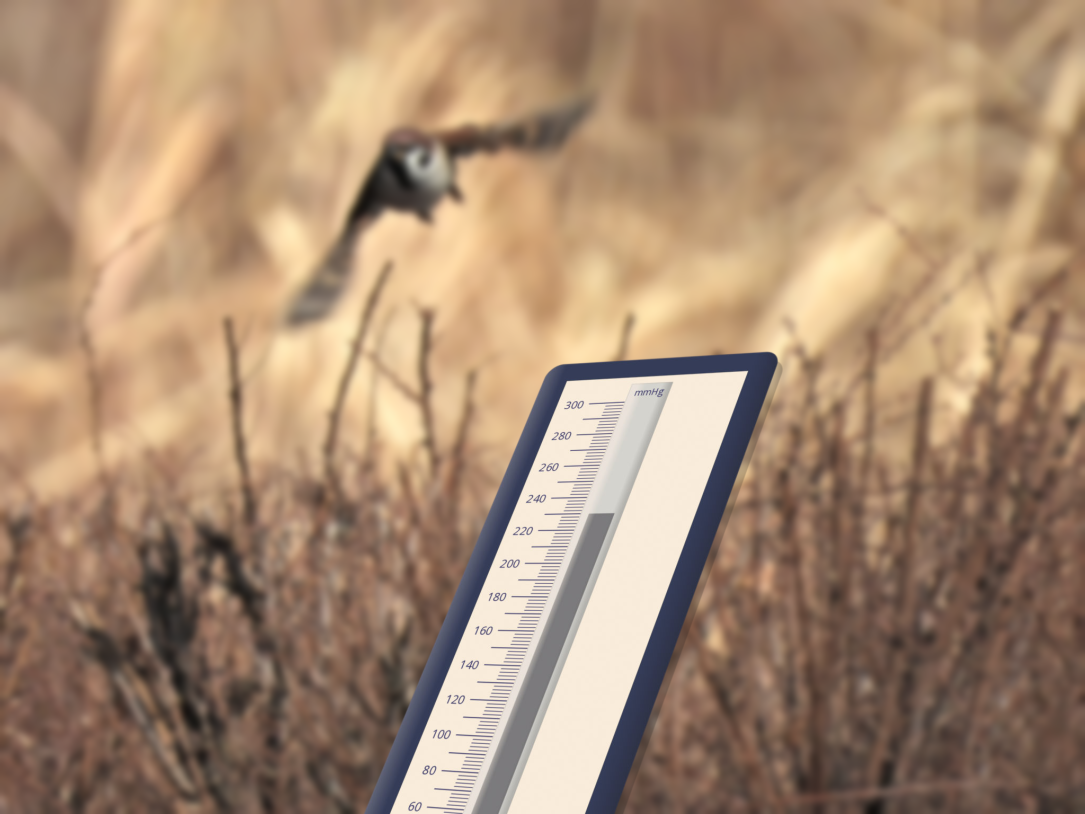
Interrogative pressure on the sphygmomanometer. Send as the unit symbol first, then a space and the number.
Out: mmHg 230
